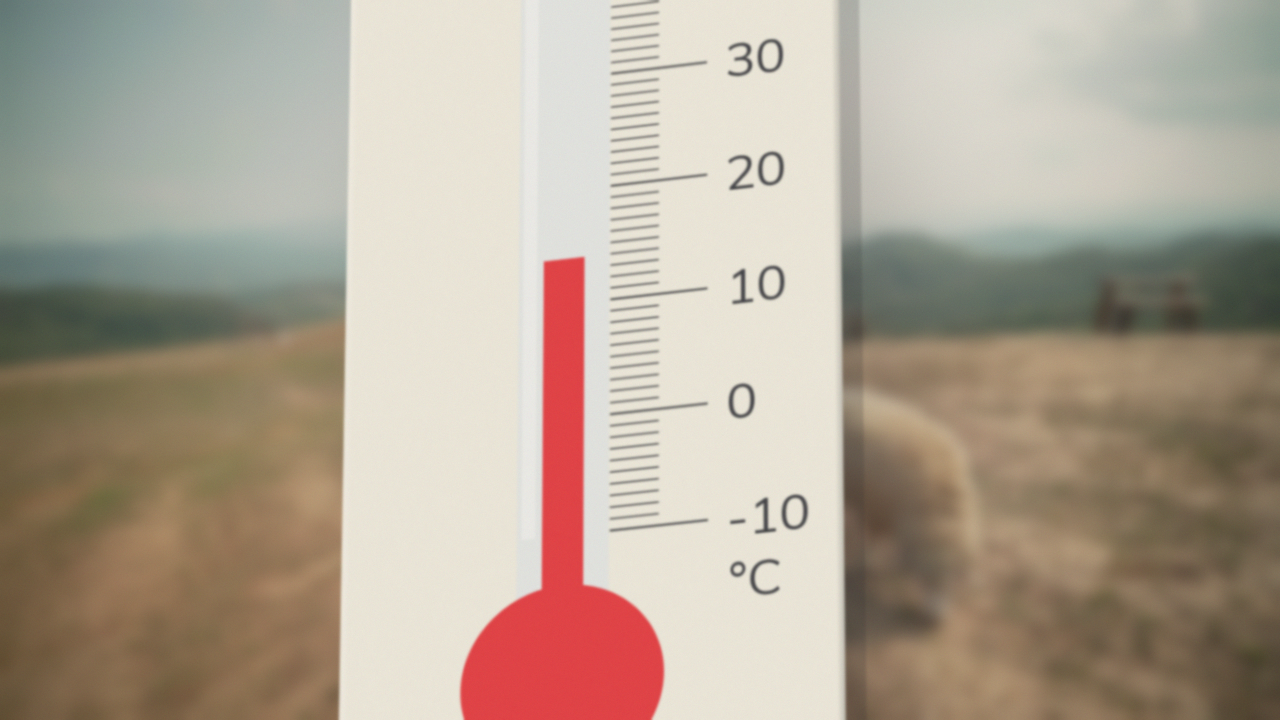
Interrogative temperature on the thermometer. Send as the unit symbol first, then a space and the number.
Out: °C 14
